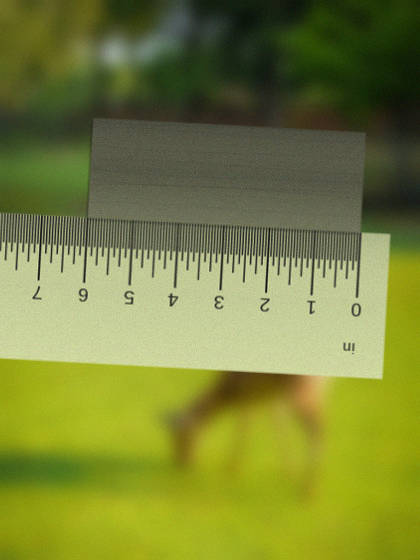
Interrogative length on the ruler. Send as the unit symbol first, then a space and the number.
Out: in 6
